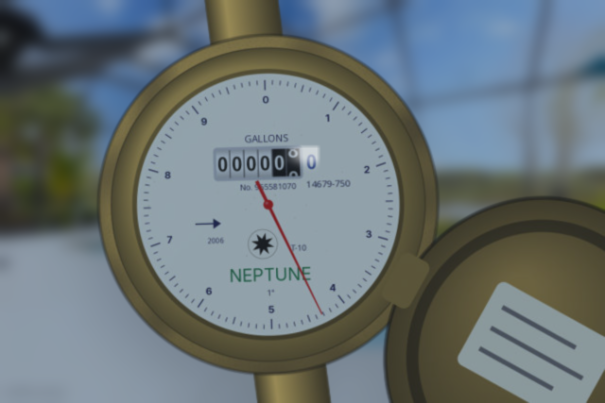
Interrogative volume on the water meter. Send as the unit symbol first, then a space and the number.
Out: gal 84.3
